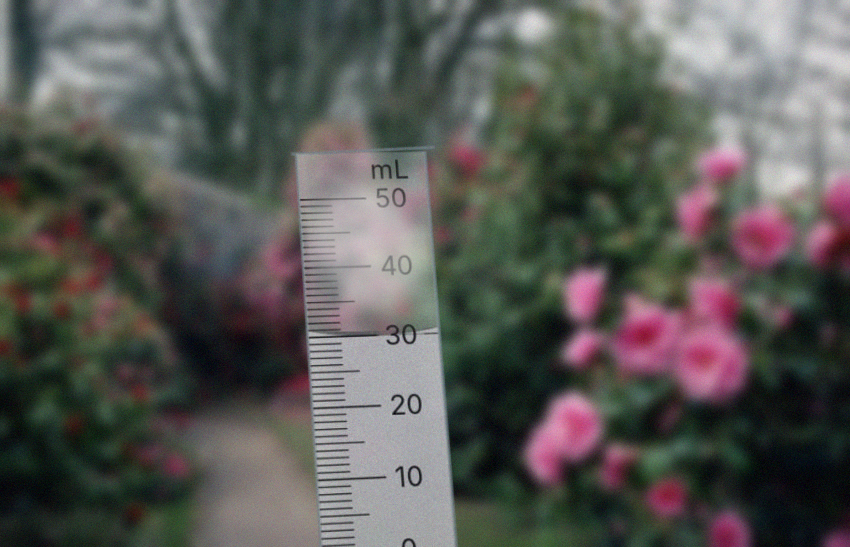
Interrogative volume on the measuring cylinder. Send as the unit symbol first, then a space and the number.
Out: mL 30
